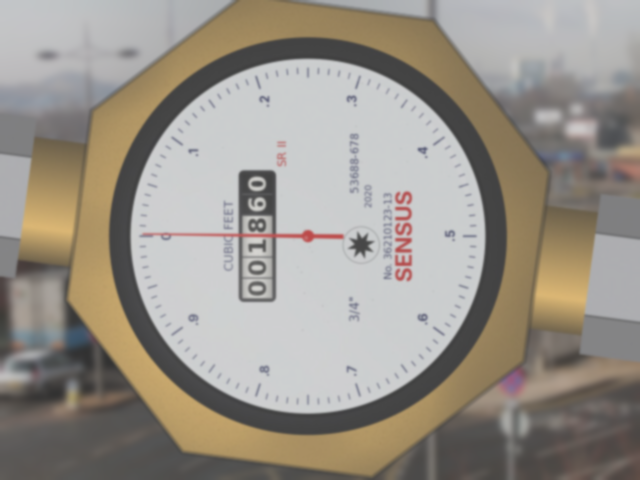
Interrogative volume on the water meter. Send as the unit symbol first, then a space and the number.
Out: ft³ 1860.00
